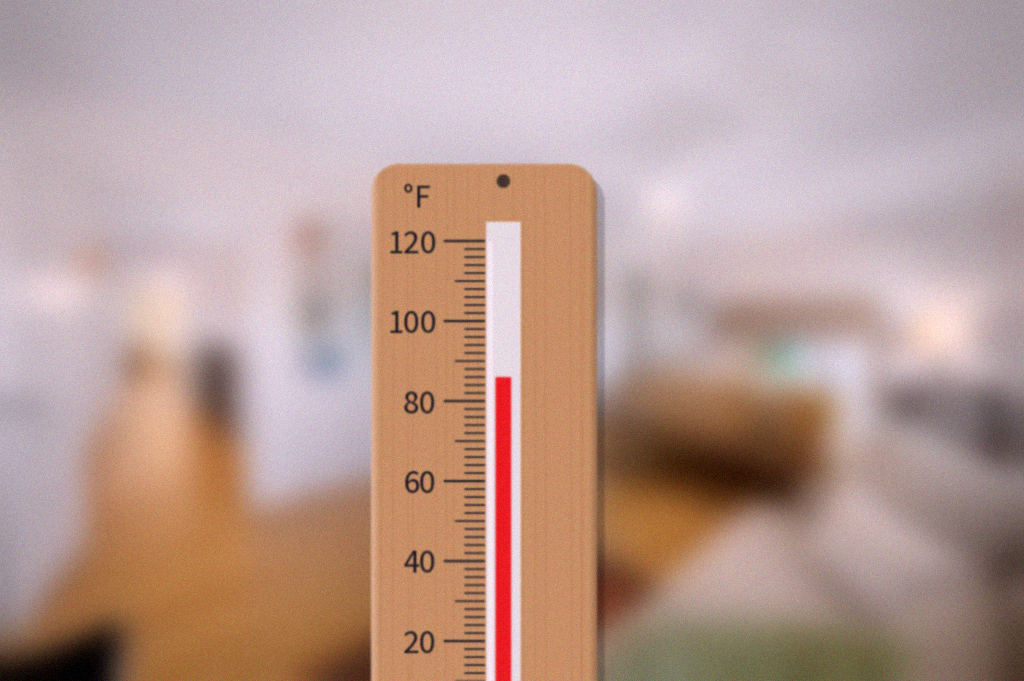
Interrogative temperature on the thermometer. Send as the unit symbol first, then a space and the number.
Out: °F 86
